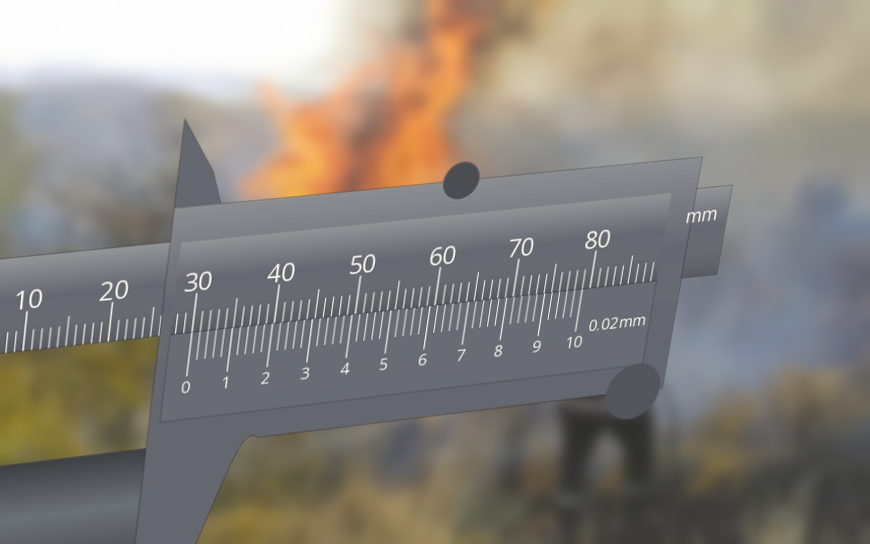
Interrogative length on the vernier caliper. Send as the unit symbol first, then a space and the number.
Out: mm 30.0
